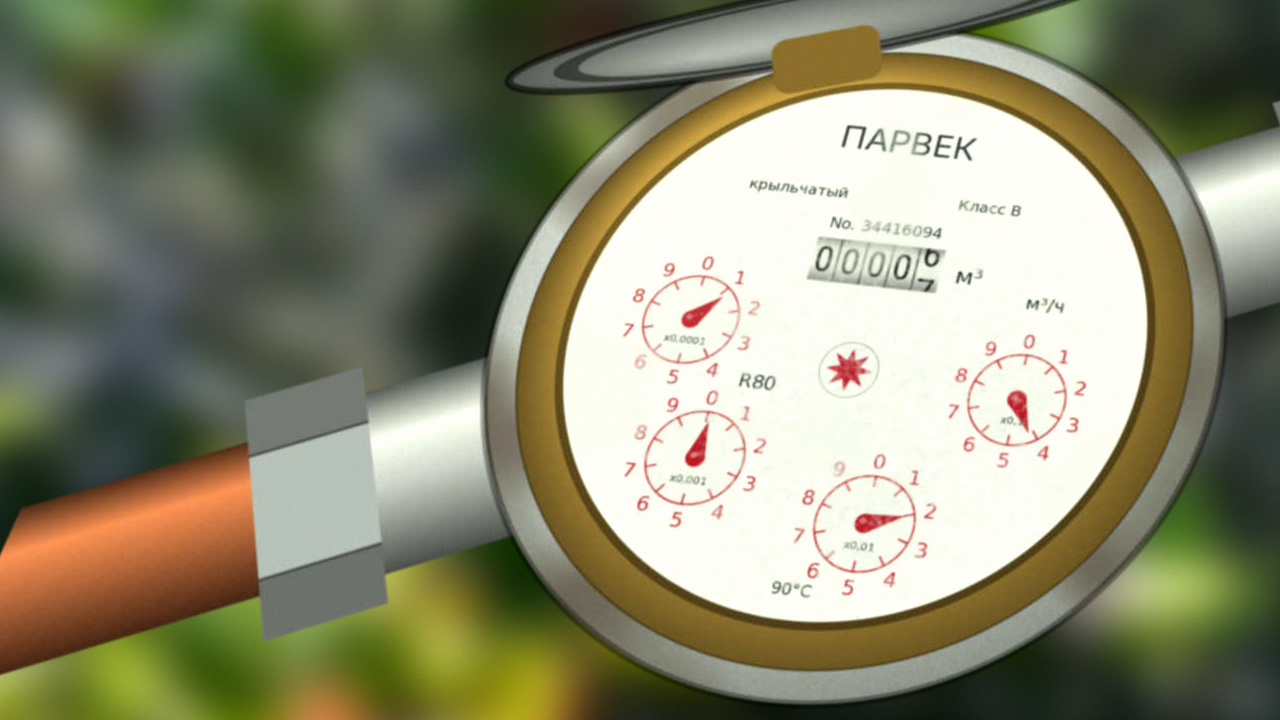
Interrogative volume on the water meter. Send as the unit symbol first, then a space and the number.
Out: m³ 6.4201
